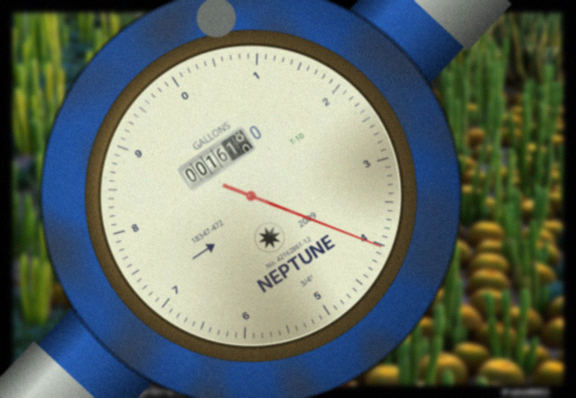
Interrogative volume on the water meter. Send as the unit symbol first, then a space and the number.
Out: gal 16184.0
